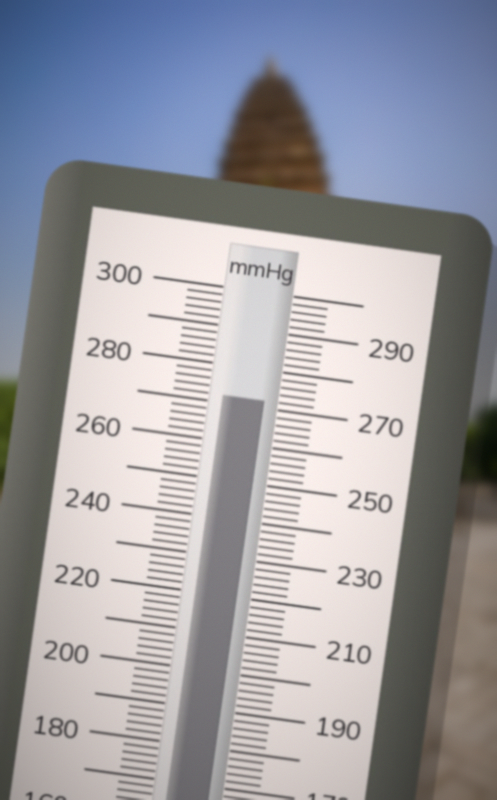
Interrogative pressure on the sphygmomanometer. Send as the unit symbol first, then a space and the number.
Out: mmHg 272
